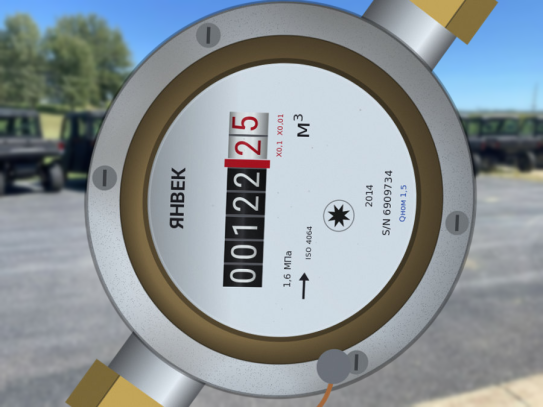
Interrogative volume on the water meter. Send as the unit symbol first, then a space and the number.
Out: m³ 122.25
